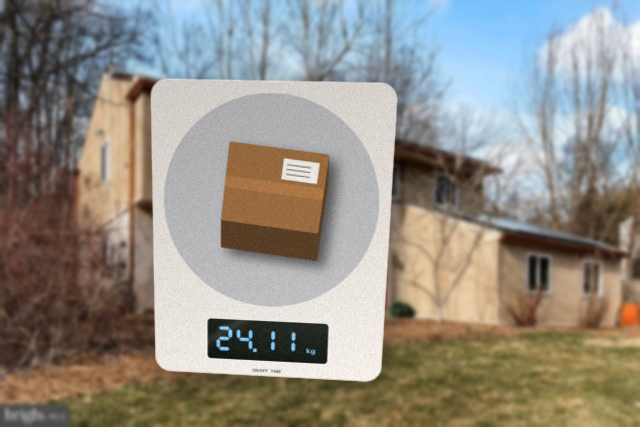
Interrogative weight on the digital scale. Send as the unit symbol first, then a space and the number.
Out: kg 24.11
